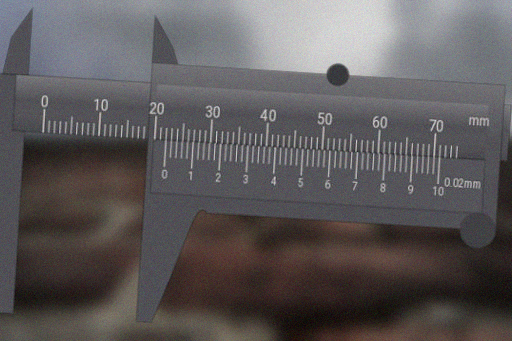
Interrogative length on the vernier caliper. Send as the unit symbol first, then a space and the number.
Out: mm 22.0
